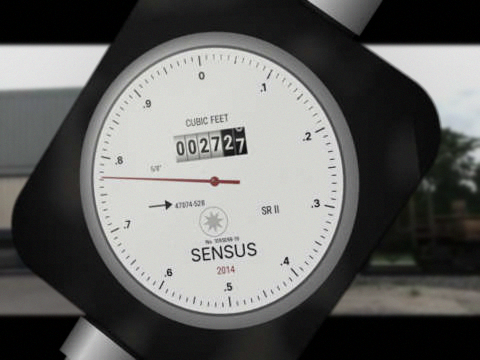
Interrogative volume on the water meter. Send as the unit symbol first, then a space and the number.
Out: ft³ 2726.77
